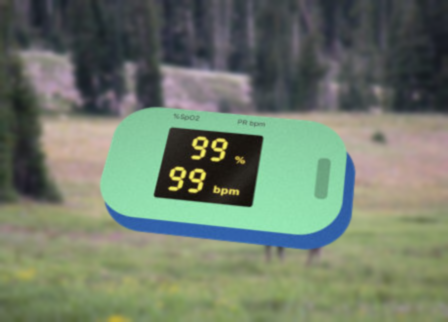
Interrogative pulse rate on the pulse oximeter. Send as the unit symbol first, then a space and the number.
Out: bpm 99
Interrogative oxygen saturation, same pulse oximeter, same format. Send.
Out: % 99
